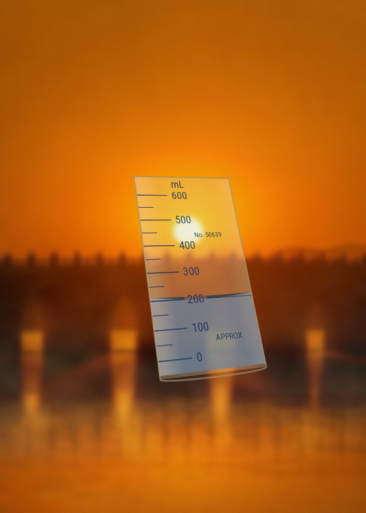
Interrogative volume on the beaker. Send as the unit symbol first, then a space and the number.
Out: mL 200
